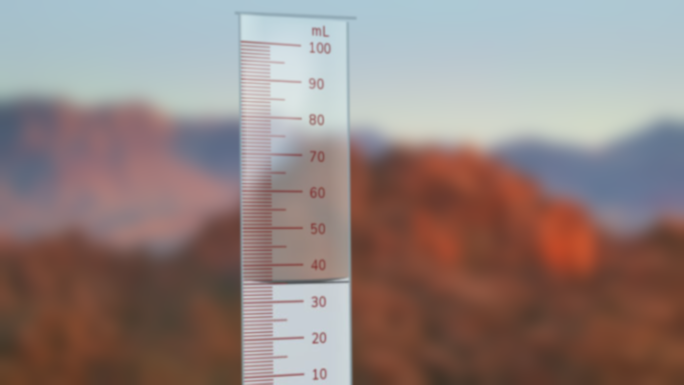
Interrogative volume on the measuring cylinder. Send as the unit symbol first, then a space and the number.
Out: mL 35
